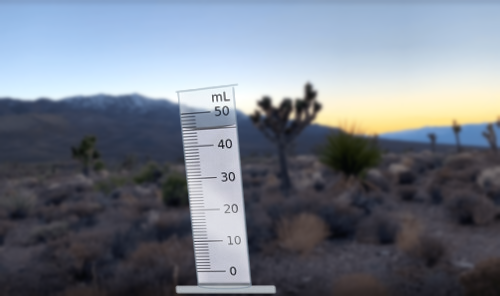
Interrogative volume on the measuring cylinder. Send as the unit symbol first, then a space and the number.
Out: mL 45
